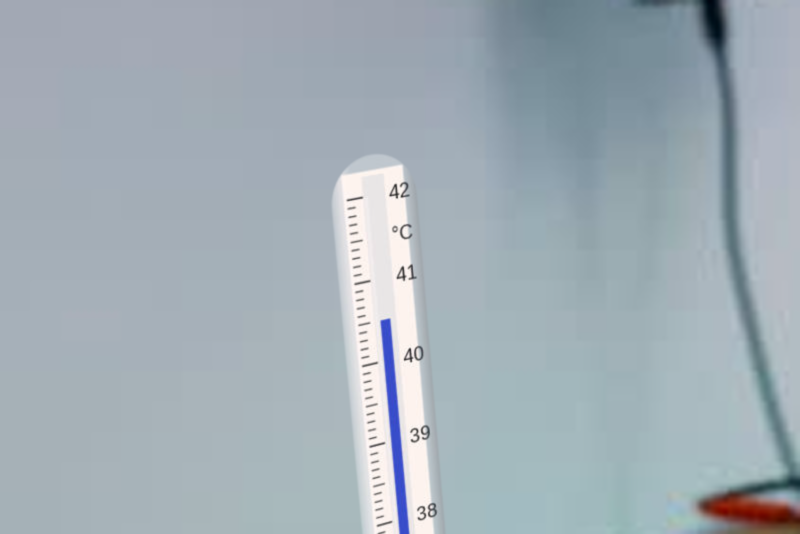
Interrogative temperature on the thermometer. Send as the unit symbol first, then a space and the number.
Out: °C 40.5
